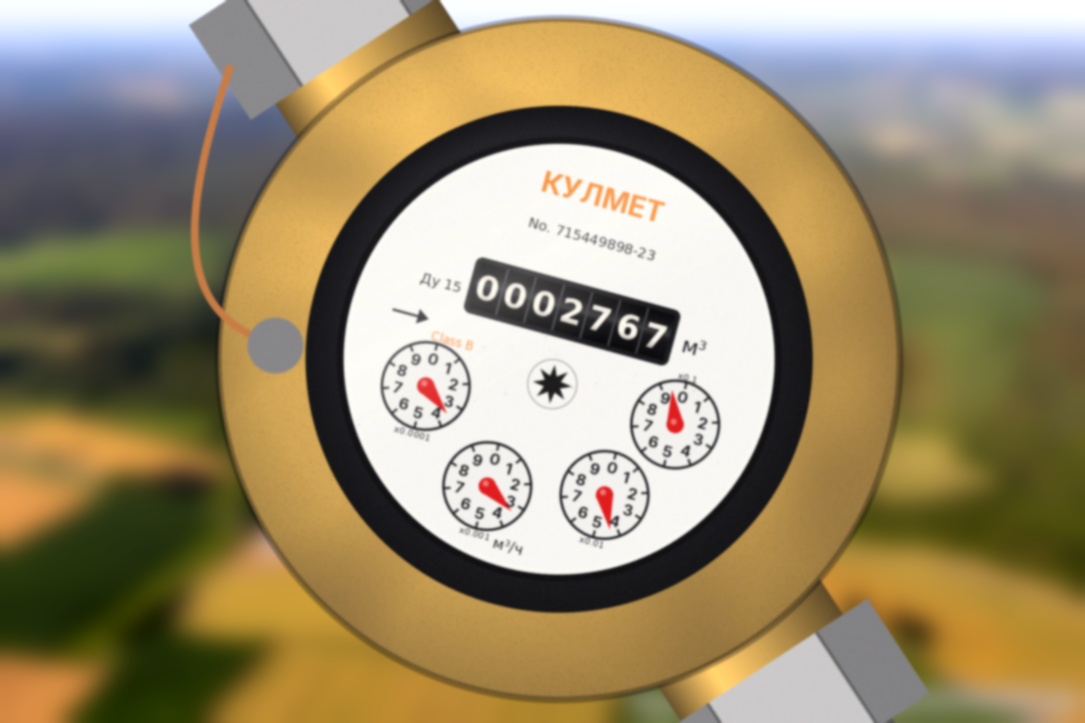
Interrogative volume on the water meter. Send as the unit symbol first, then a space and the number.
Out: m³ 2766.9433
